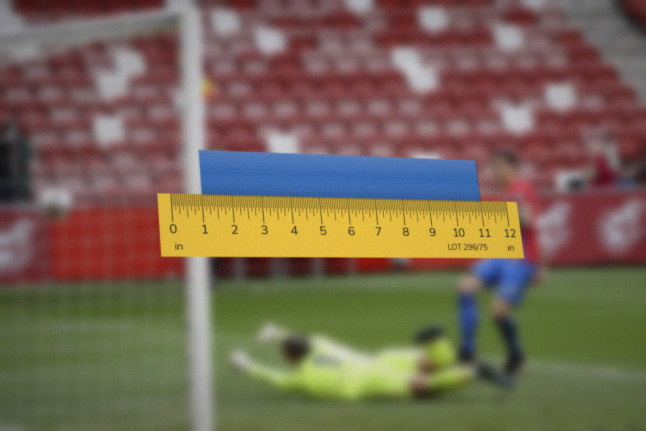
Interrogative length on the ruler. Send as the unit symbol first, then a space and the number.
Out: in 10
